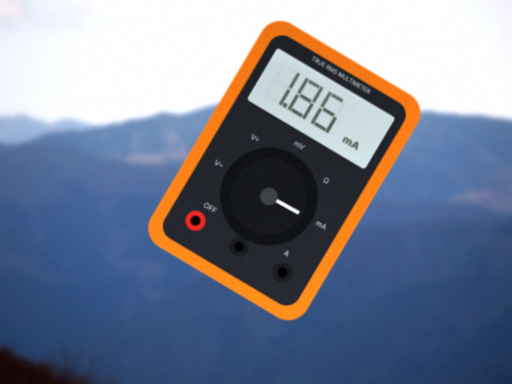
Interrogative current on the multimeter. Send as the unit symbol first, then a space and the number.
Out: mA 1.86
